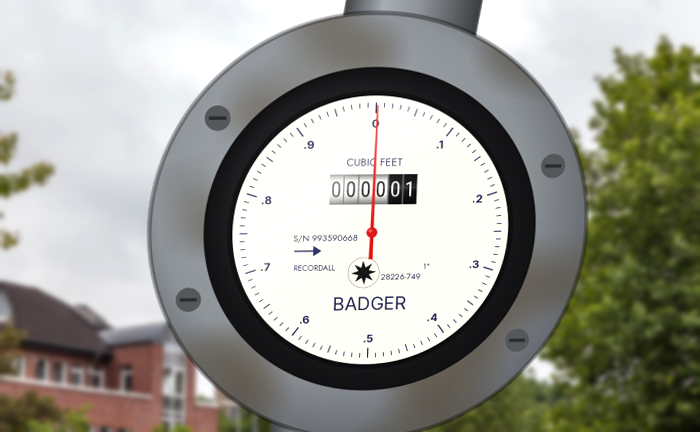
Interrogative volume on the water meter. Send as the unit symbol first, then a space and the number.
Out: ft³ 1.00
